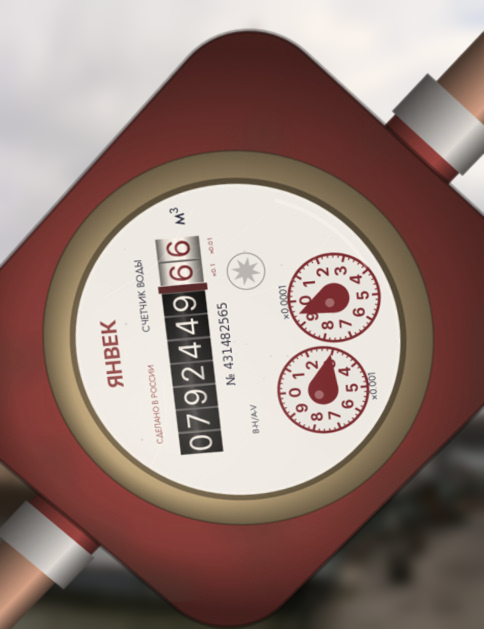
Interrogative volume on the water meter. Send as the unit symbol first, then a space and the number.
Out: m³ 792449.6629
